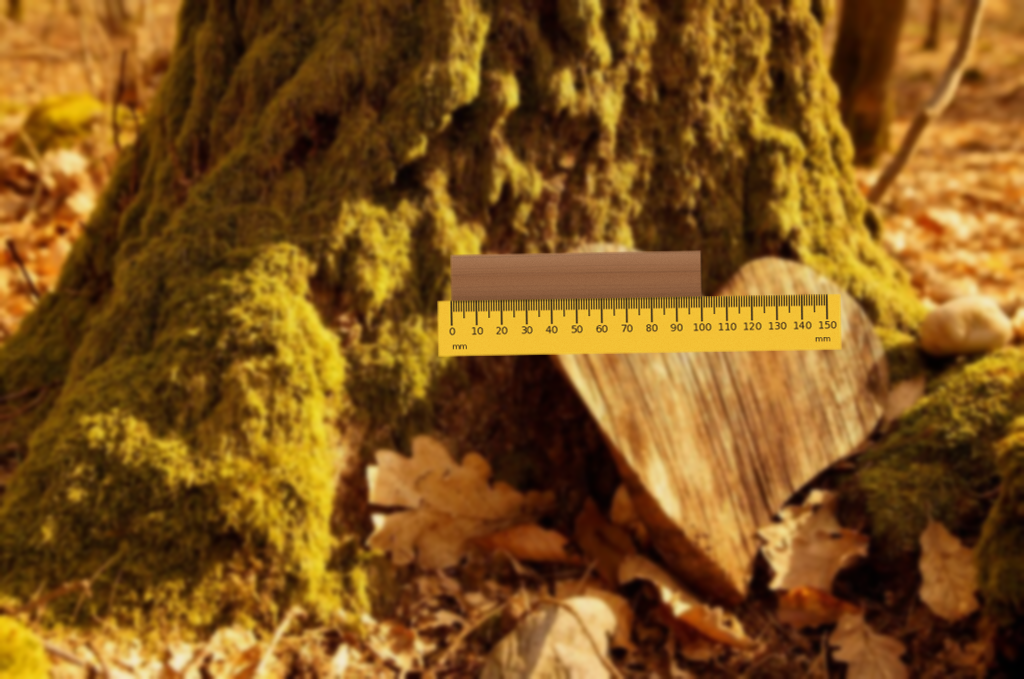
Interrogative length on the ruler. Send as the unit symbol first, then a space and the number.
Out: mm 100
